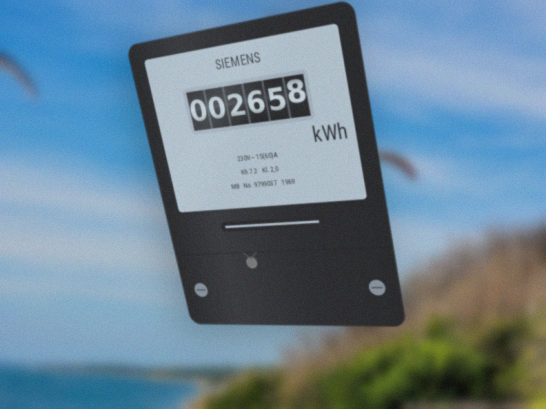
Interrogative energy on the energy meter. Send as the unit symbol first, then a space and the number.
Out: kWh 2658
